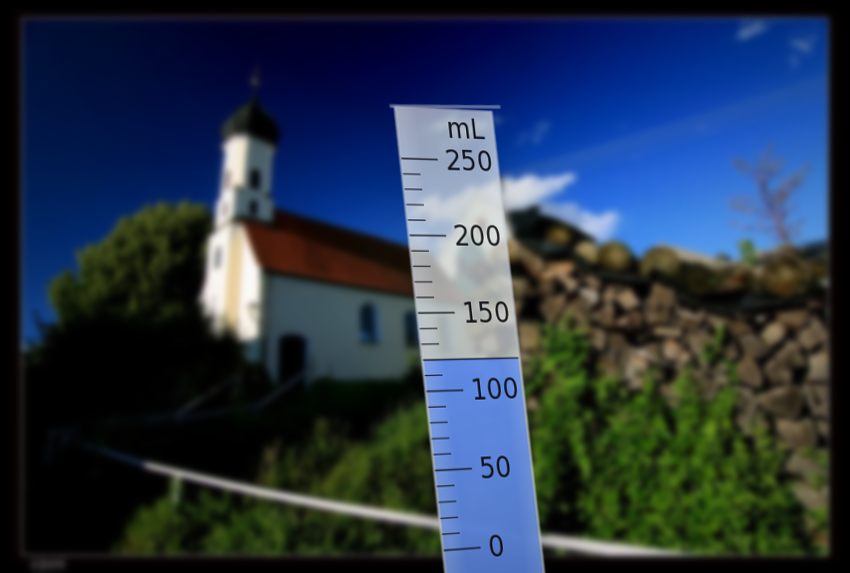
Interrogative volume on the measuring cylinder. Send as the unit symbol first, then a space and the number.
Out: mL 120
